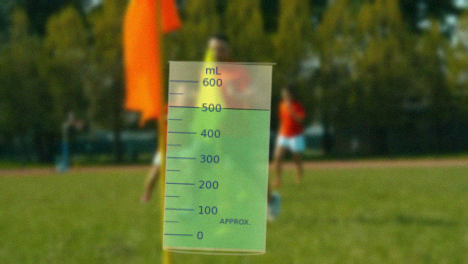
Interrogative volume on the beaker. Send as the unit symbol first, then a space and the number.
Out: mL 500
